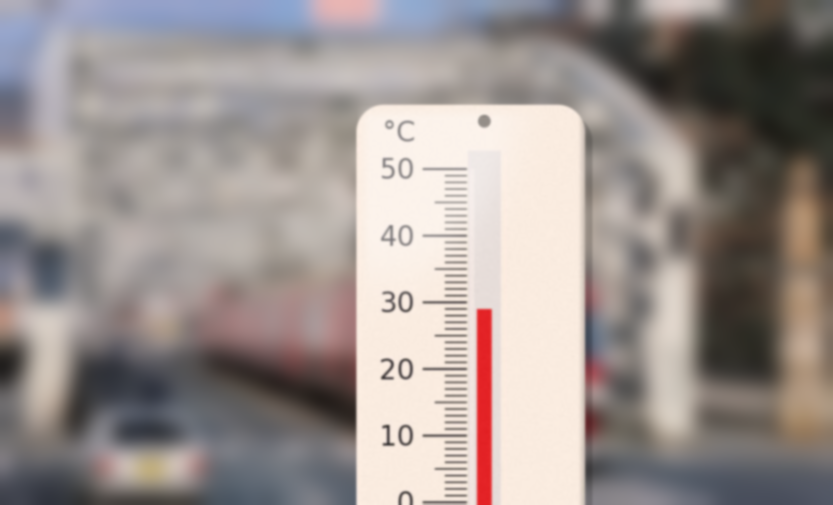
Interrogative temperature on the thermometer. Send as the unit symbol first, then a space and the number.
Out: °C 29
